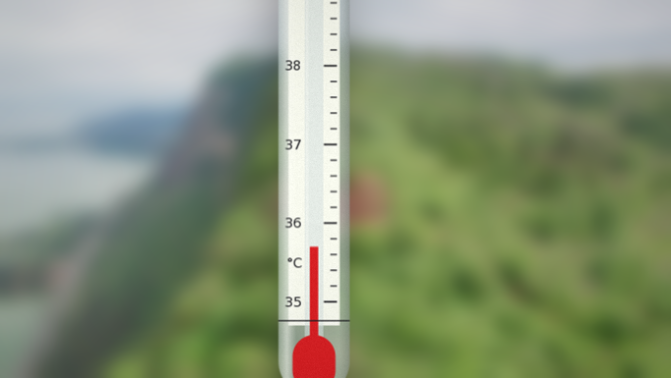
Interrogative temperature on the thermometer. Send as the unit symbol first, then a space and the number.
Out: °C 35.7
